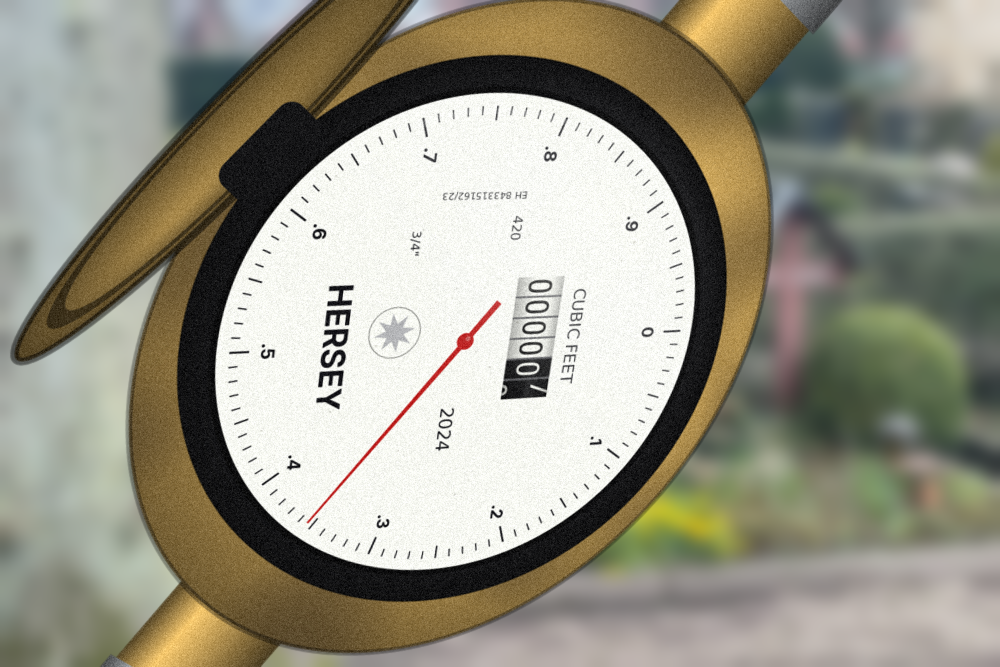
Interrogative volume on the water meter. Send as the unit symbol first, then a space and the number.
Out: ft³ 7.35
